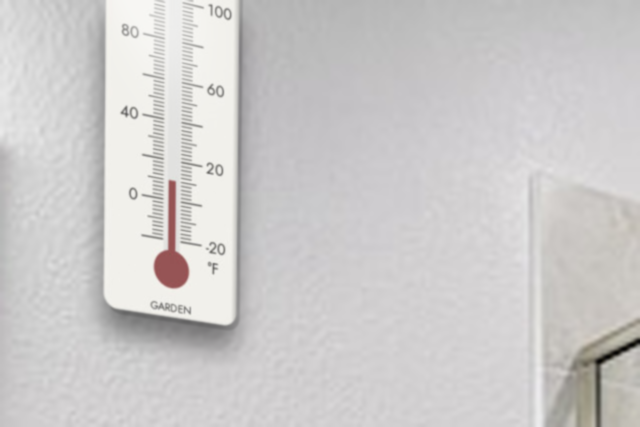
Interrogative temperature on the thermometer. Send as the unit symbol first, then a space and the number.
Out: °F 10
